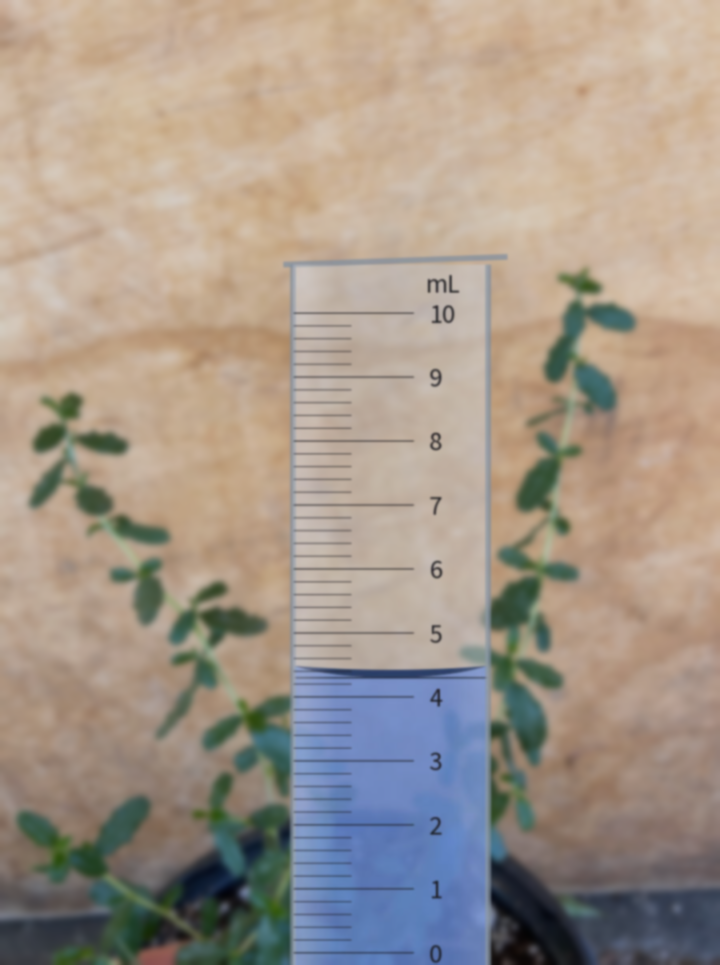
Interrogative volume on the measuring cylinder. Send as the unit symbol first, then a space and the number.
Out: mL 4.3
